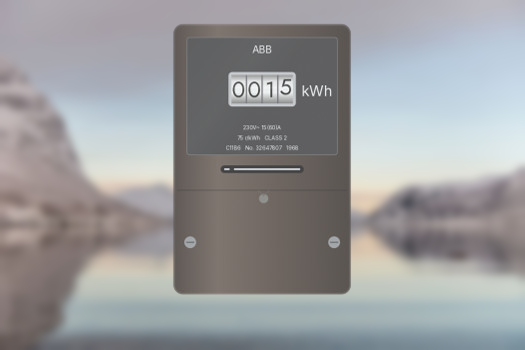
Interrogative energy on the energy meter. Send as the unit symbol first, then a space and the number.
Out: kWh 15
